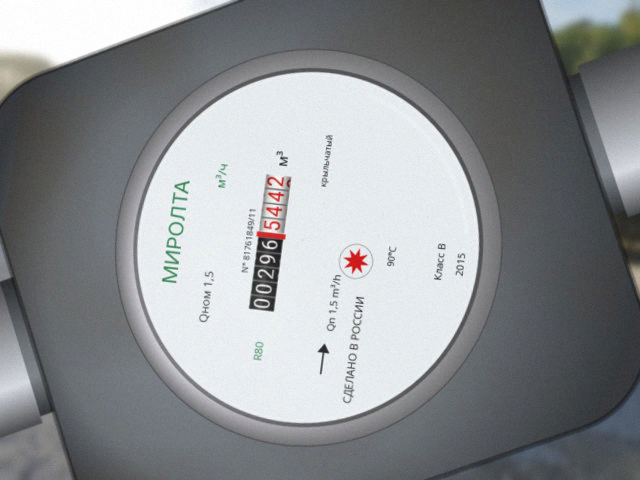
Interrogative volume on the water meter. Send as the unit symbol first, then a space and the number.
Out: m³ 296.5442
